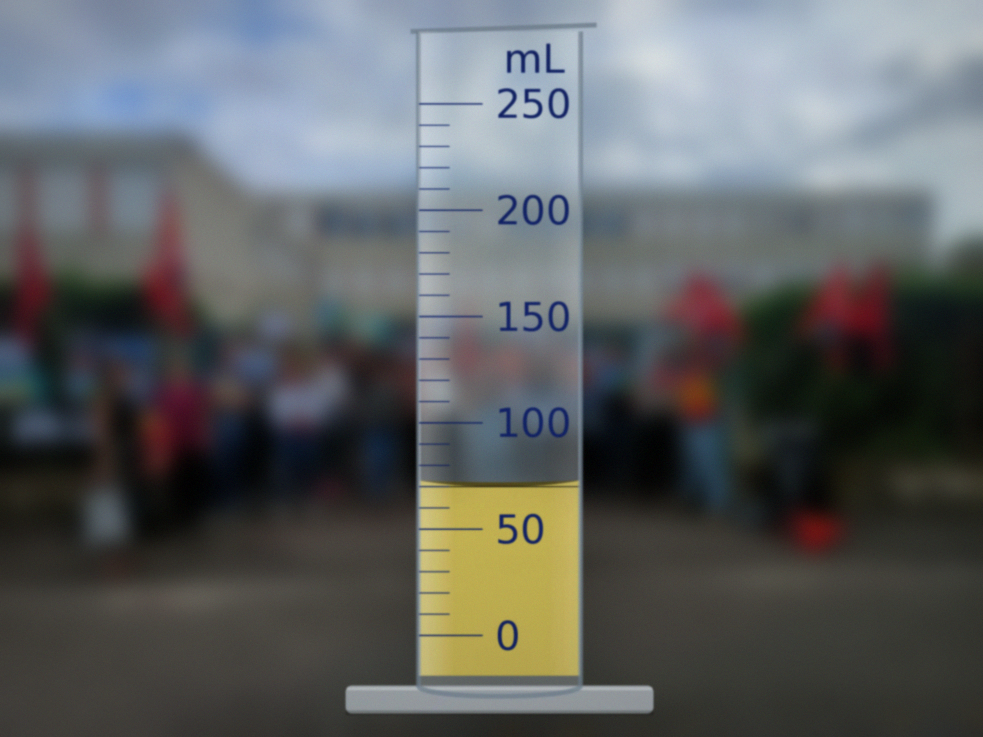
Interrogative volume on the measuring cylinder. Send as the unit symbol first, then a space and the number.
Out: mL 70
